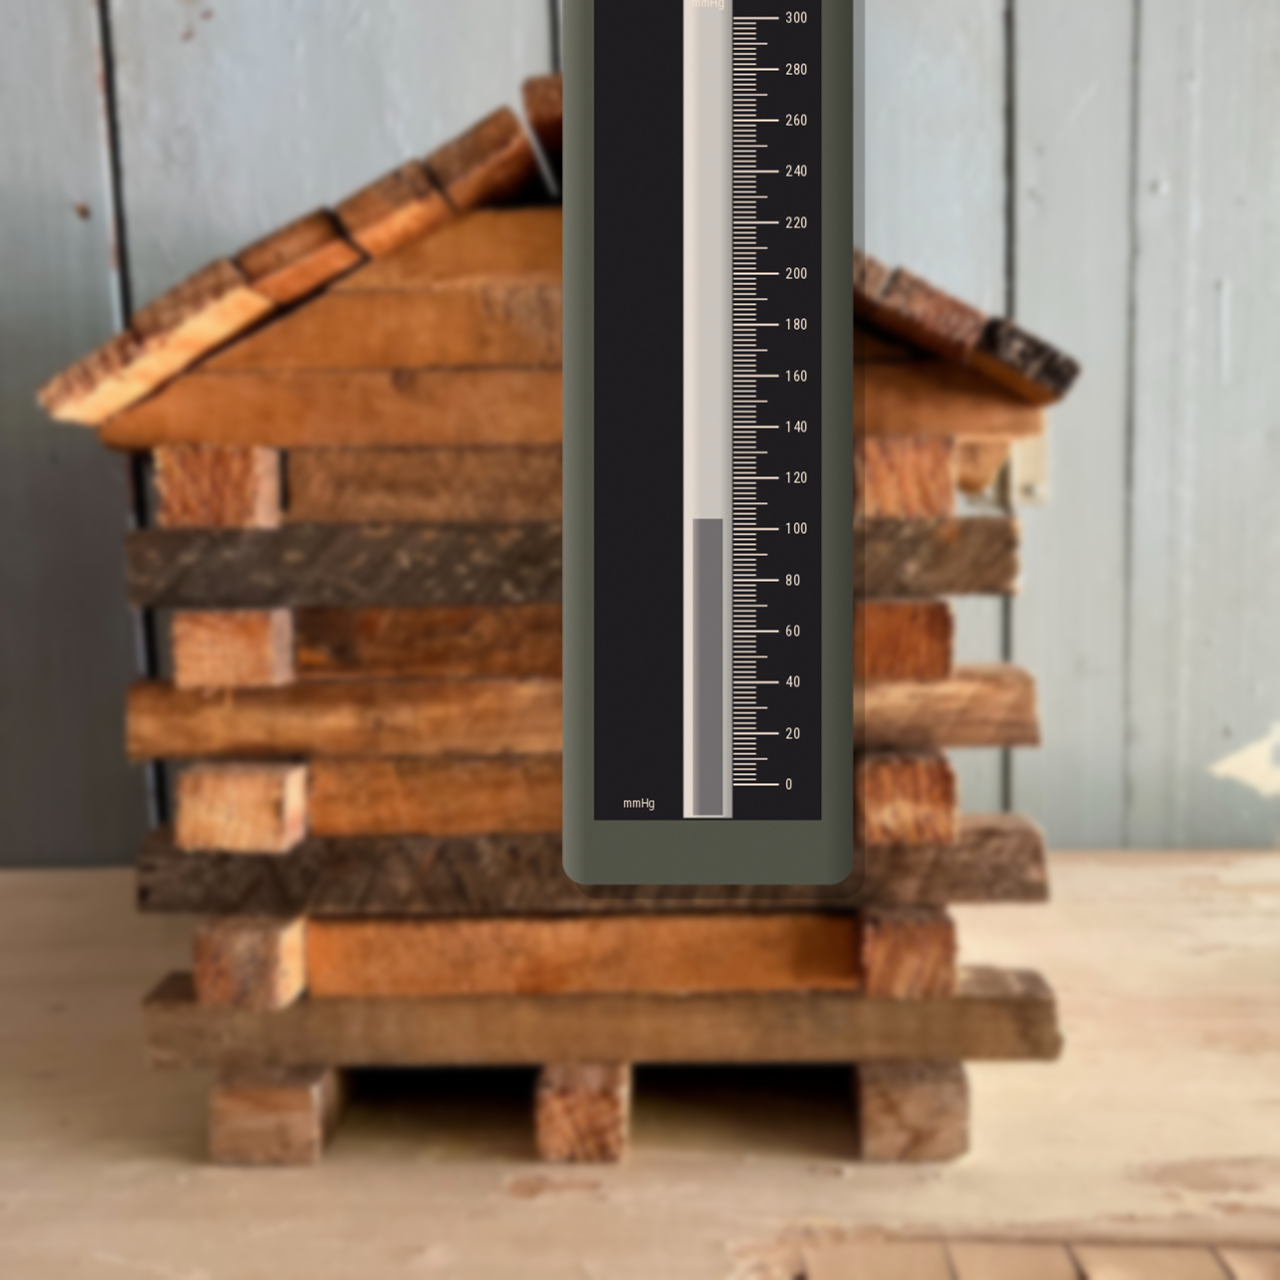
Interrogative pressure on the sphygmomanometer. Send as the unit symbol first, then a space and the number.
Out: mmHg 104
